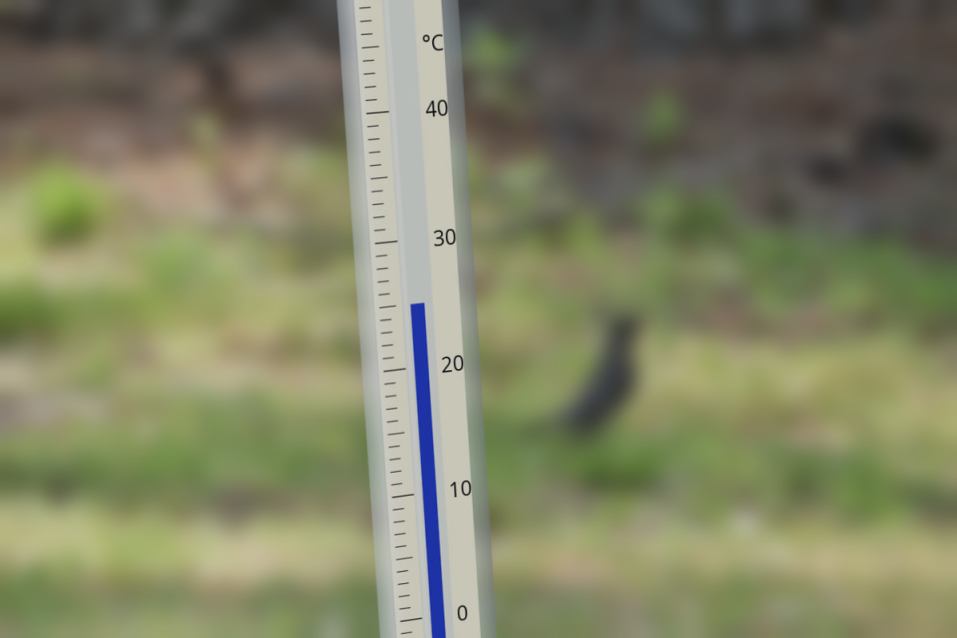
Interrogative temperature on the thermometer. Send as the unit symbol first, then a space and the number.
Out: °C 25
